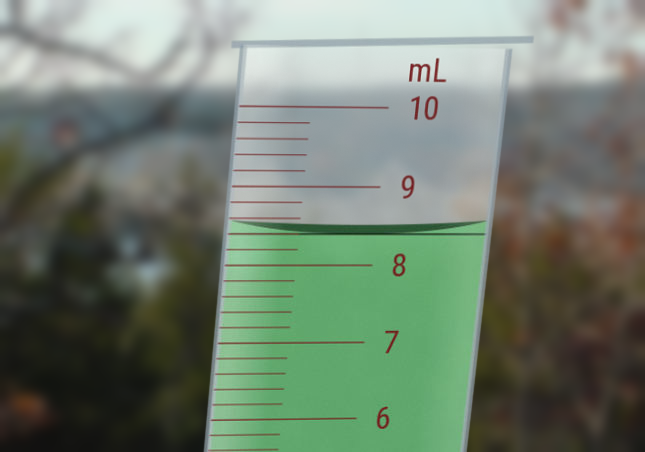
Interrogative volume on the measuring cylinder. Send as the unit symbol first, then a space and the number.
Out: mL 8.4
